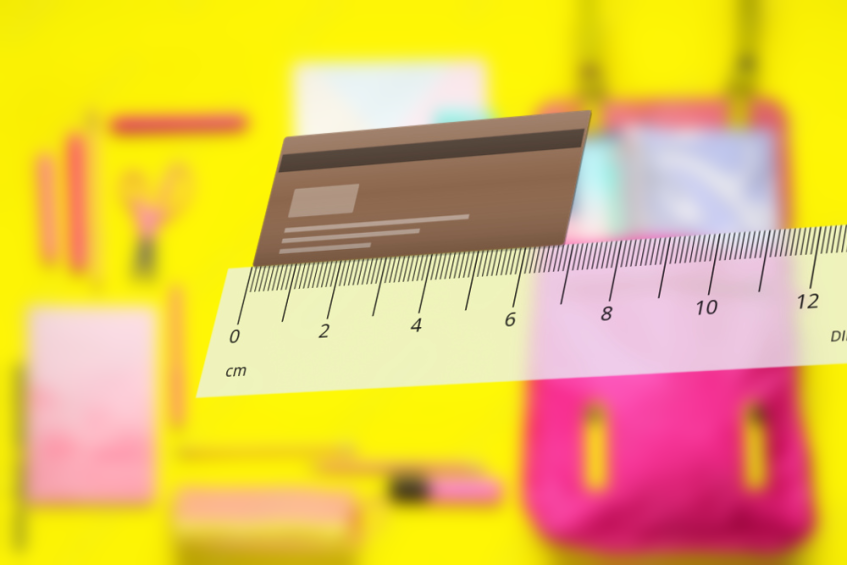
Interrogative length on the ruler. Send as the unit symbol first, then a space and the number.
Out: cm 6.8
